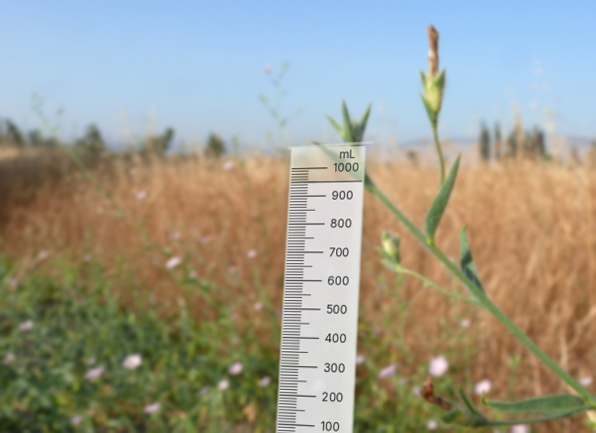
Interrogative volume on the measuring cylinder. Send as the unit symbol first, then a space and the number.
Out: mL 950
